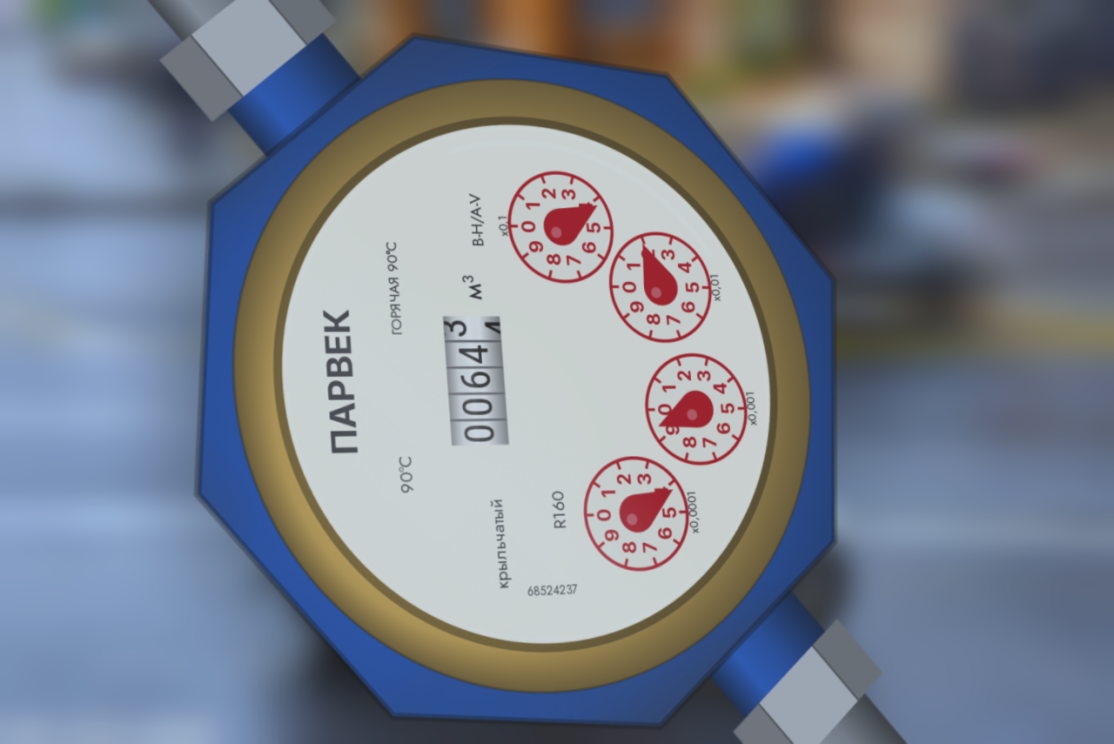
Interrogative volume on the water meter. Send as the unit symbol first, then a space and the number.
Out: m³ 643.4194
